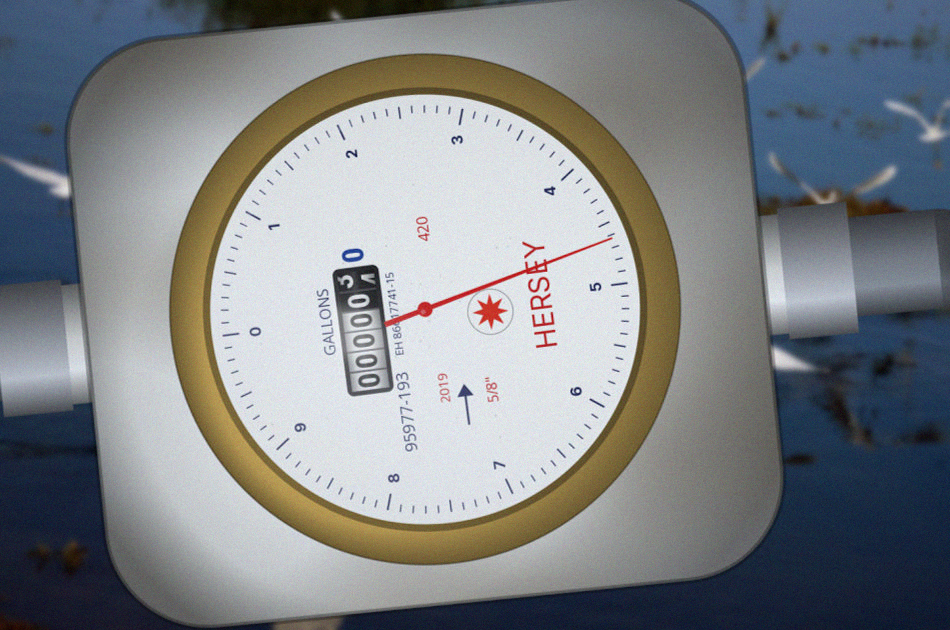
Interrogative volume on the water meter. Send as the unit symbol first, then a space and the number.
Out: gal 34.6
